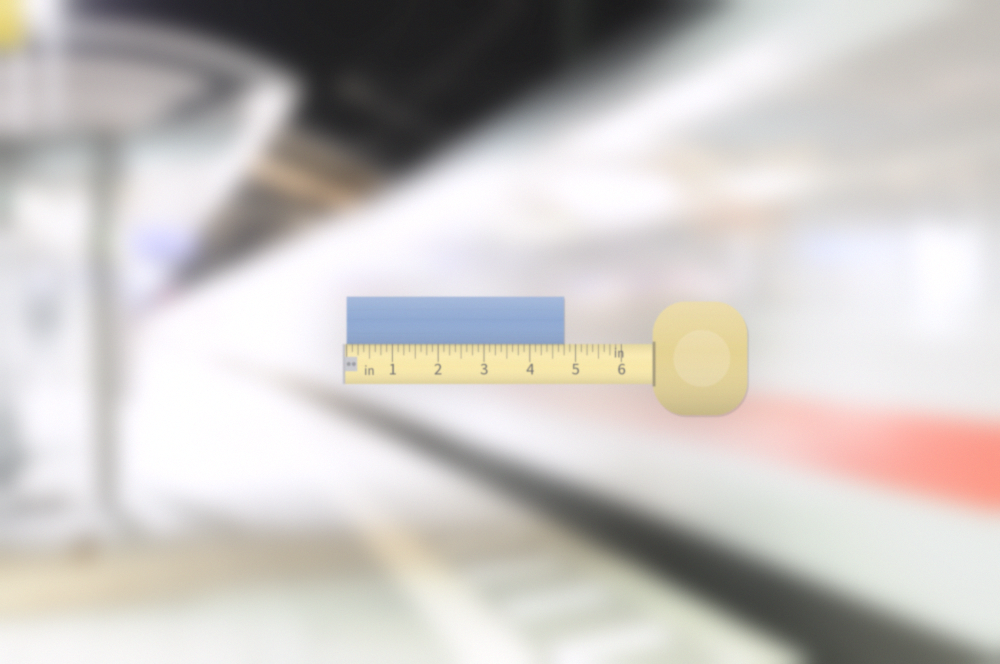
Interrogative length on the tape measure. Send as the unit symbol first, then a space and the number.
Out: in 4.75
